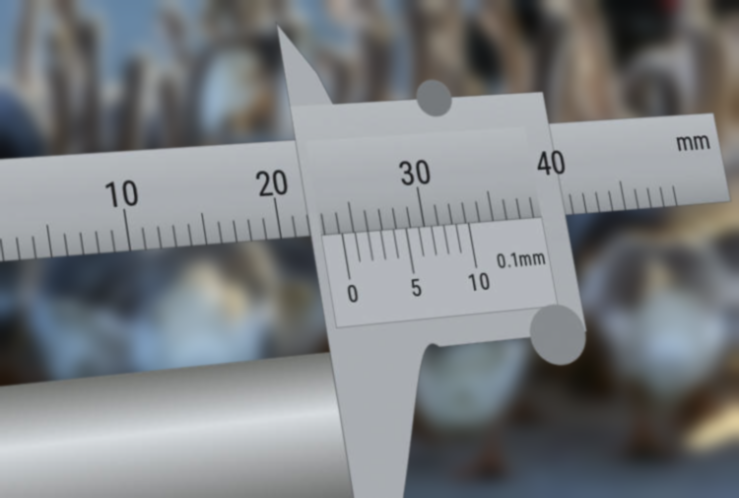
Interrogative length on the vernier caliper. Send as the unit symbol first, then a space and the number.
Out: mm 24.2
